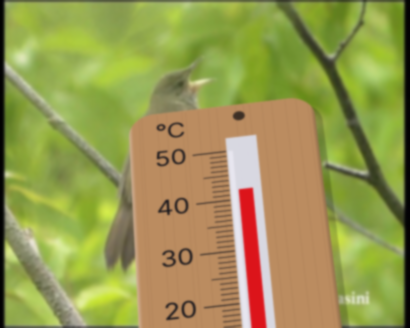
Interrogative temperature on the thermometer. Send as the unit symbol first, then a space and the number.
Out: °C 42
